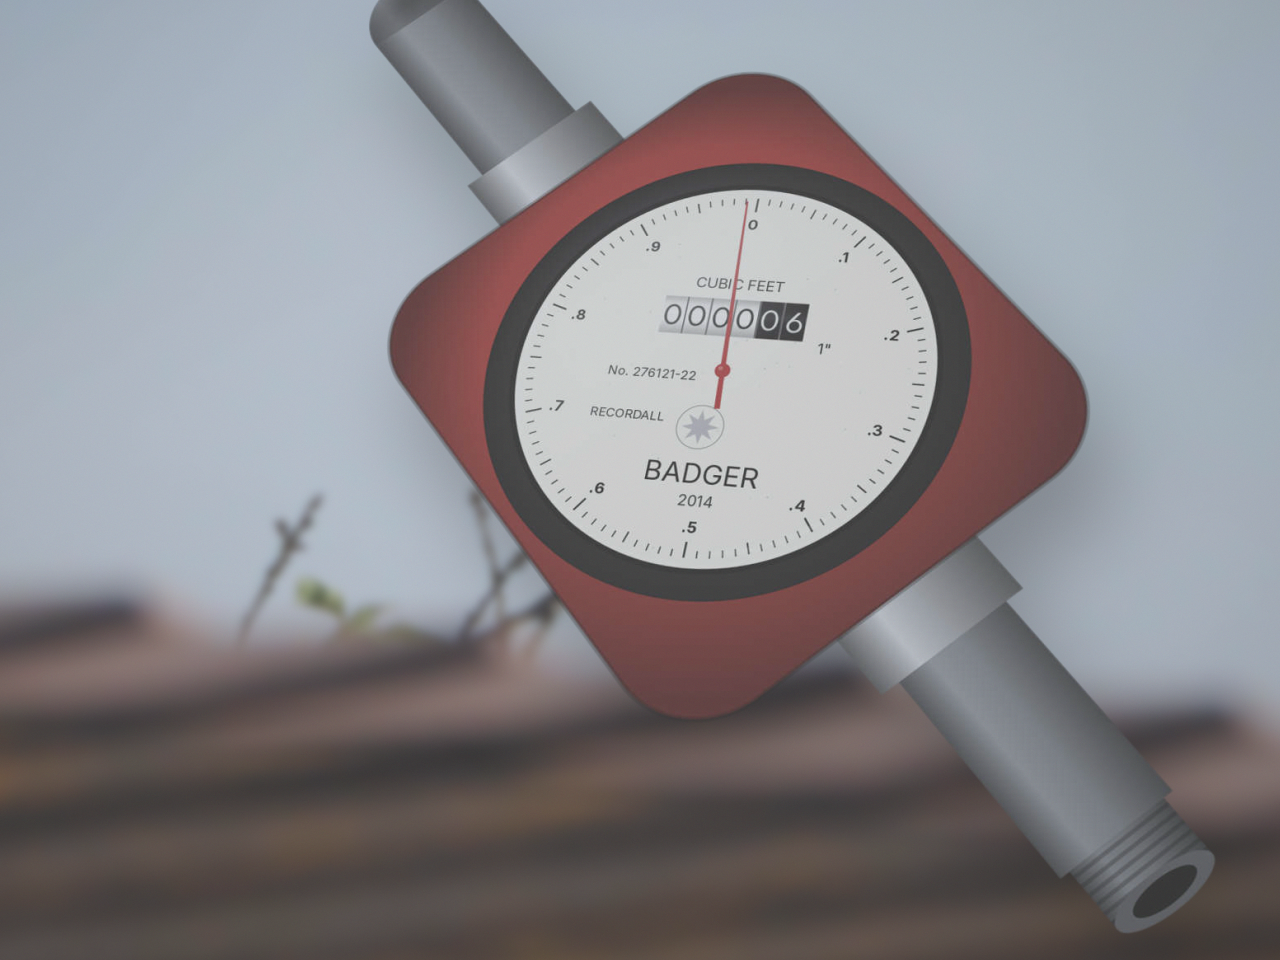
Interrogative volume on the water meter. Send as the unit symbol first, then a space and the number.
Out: ft³ 5.99
